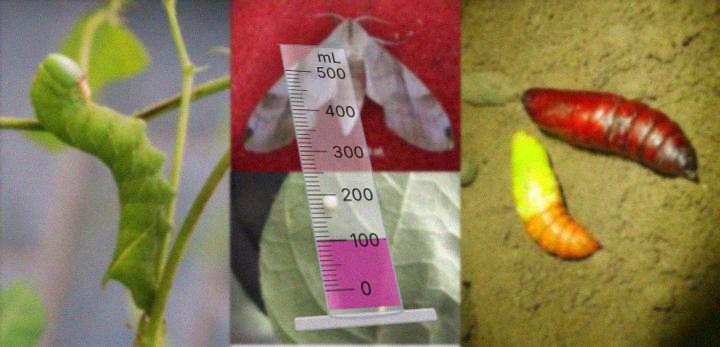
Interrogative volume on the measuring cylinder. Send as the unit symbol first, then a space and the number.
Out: mL 100
